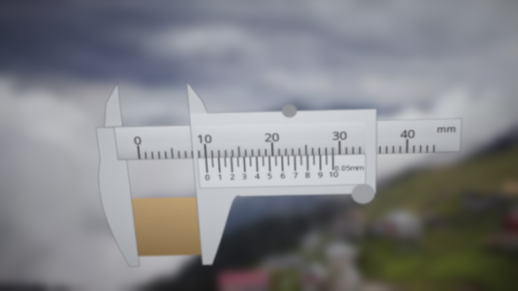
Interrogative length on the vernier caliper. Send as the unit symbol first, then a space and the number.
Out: mm 10.0
